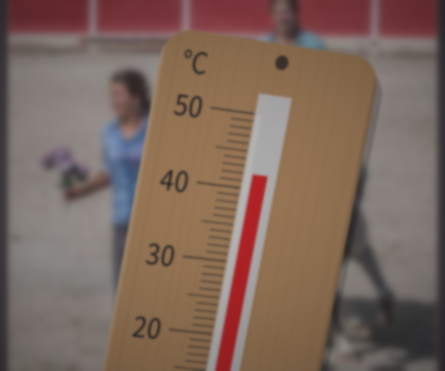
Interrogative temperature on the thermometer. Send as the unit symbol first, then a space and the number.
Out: °C 42
